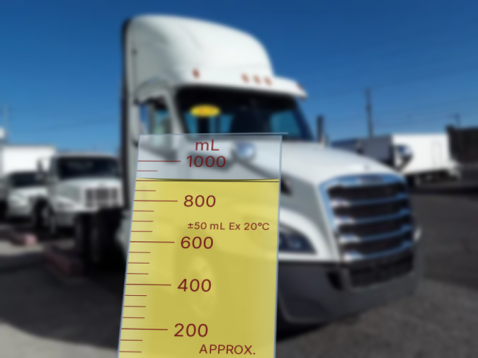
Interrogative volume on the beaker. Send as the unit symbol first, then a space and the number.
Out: mL 900
